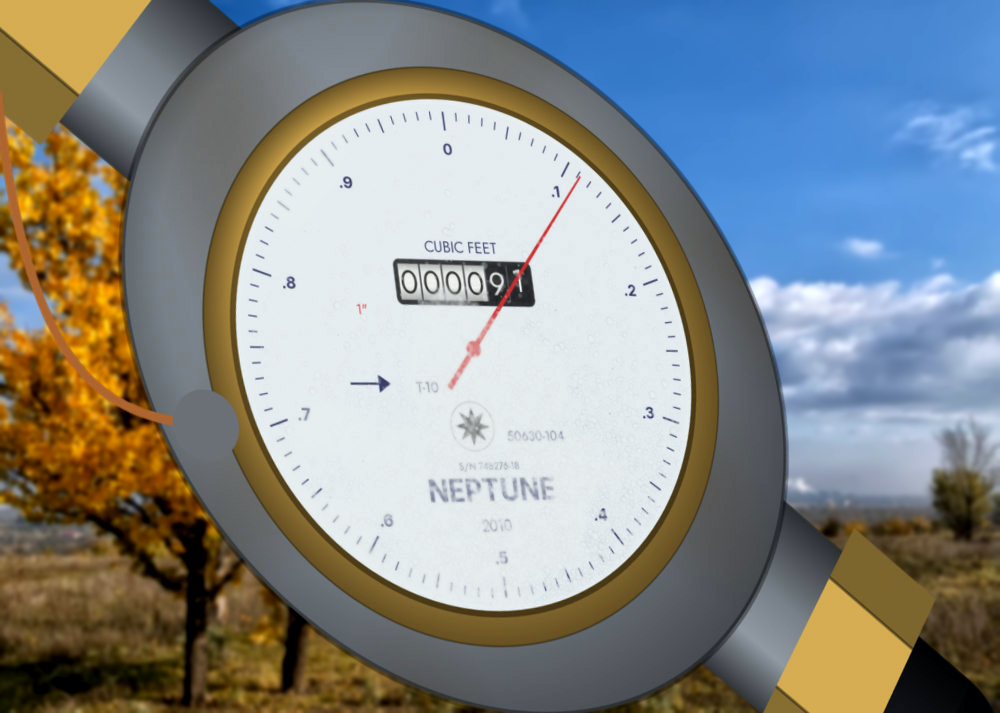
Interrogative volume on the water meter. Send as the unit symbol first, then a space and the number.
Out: ft³ 91.11
